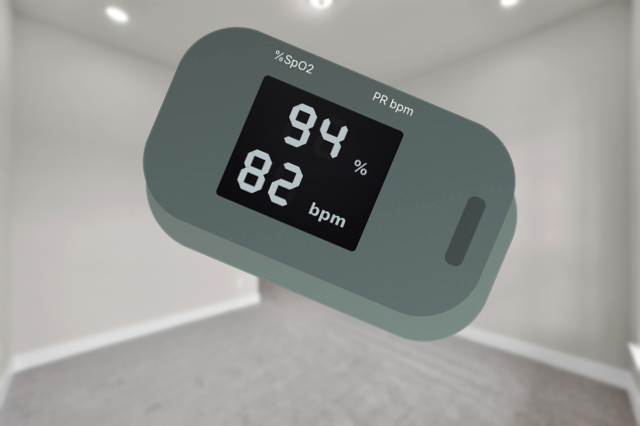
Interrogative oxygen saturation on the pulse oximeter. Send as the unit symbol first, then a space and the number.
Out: % 94
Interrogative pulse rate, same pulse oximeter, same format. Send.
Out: bpm 82
